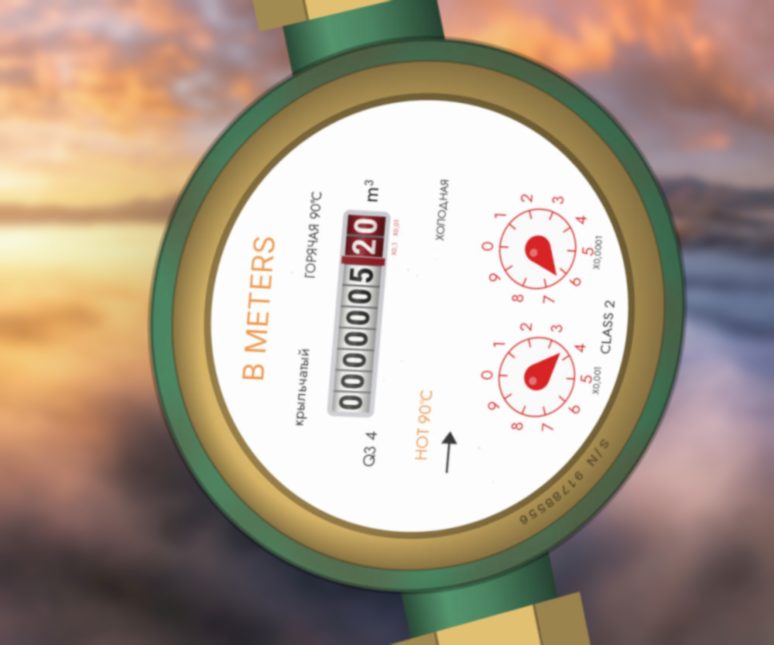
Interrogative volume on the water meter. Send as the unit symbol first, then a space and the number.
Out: m³ 5.2036
